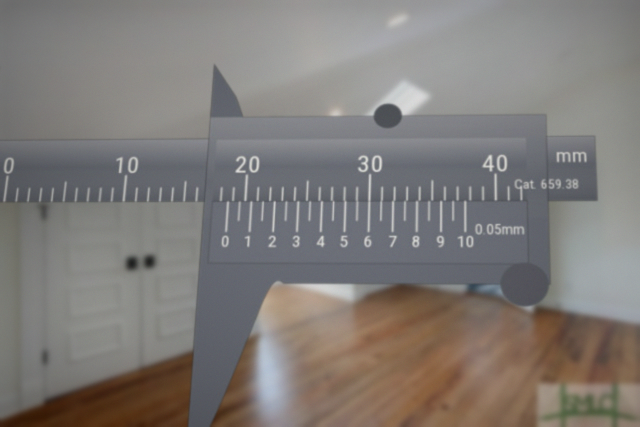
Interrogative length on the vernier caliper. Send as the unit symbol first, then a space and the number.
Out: mm 18.6
